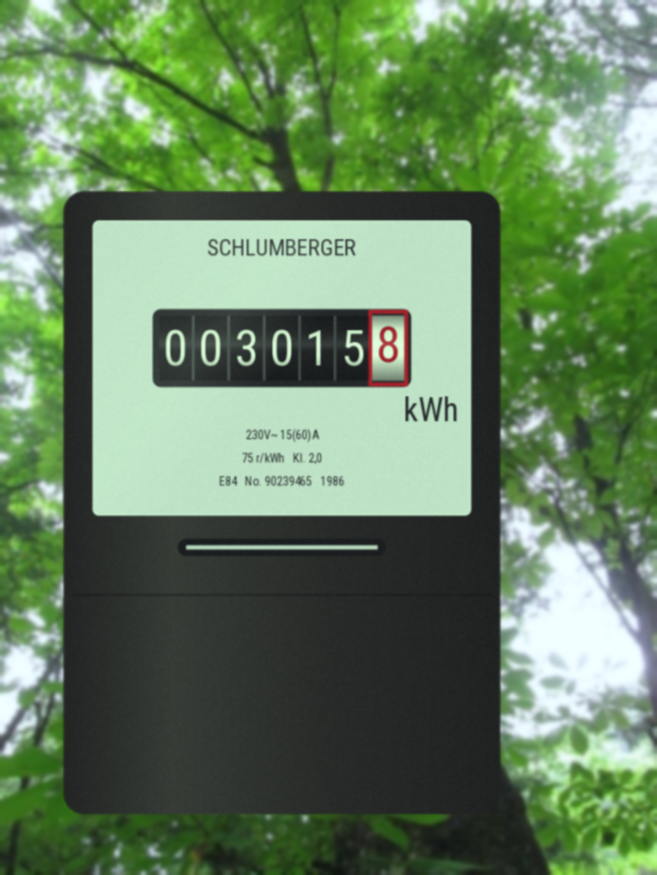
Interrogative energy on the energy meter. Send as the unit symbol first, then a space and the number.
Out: kWh 3015.8
